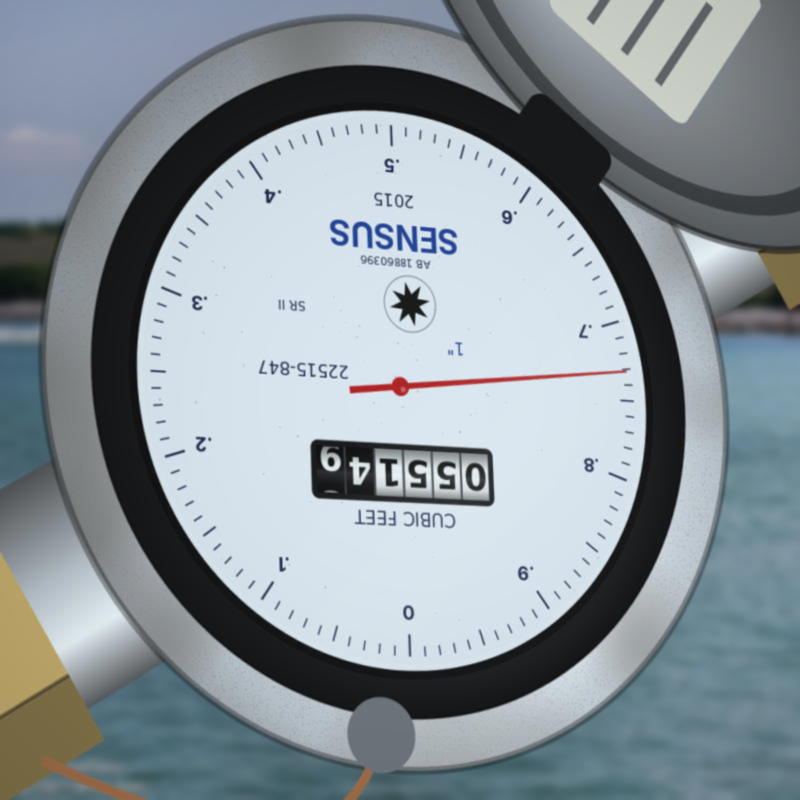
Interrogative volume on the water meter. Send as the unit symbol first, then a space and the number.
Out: ft³ 55148.73
